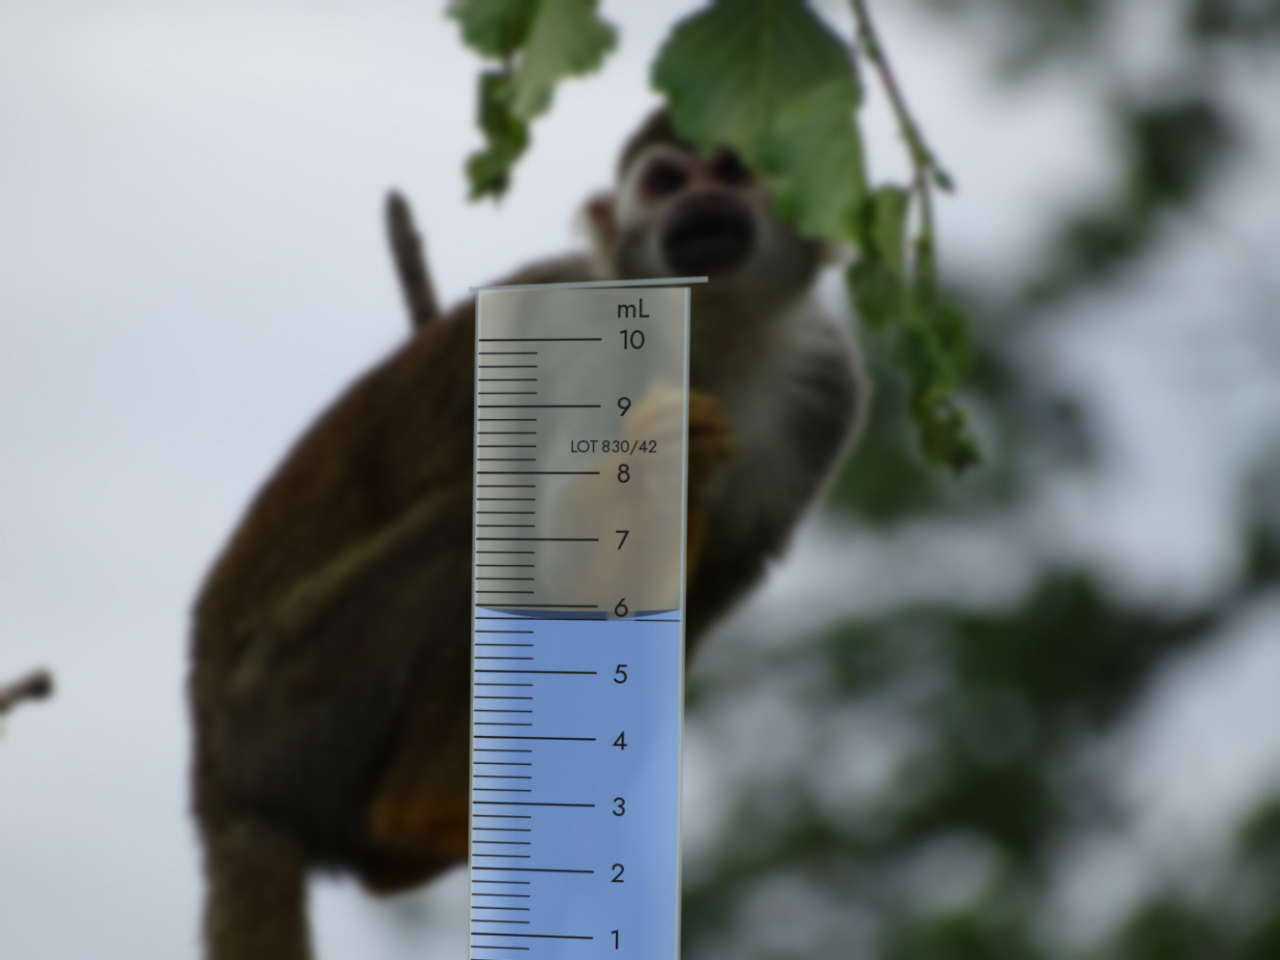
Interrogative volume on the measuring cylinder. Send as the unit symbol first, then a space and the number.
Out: mL 5.8
